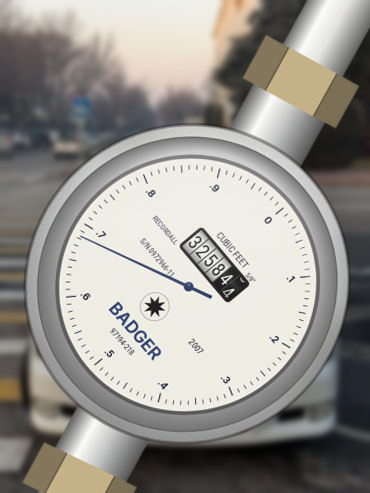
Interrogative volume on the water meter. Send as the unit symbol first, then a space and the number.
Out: ft³ 325843.68
